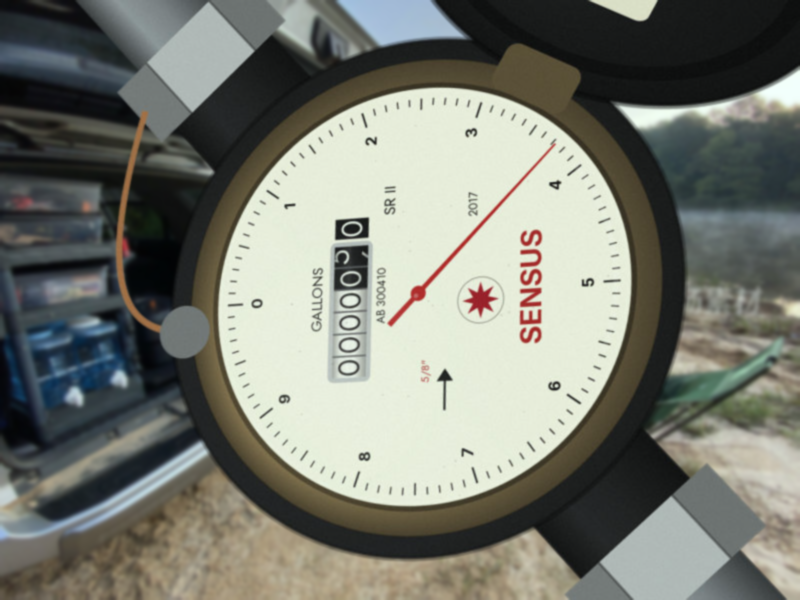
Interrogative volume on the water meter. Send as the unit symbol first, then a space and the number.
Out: gal 53.7
